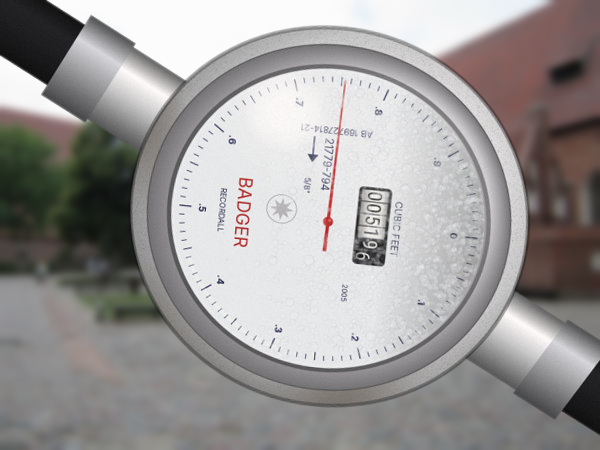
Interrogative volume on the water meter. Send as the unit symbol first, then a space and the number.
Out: ft³ 5195.75
